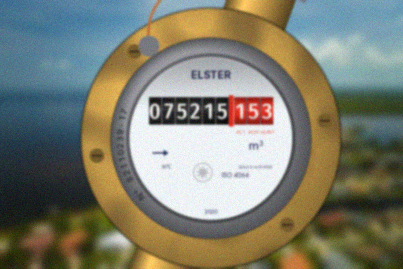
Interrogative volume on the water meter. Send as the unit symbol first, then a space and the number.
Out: m³ 75215.153
